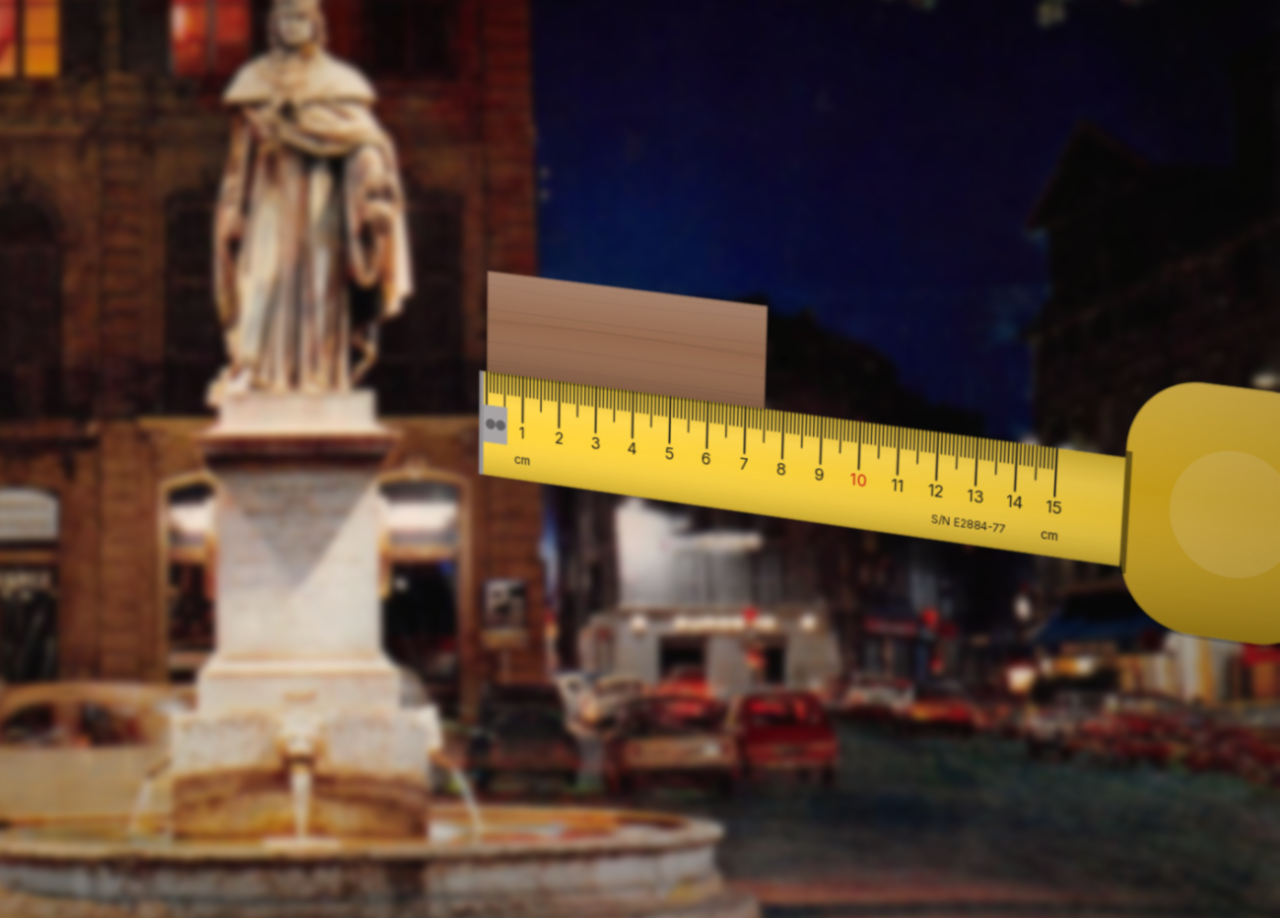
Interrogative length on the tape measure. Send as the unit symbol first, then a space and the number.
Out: cm 7.5
